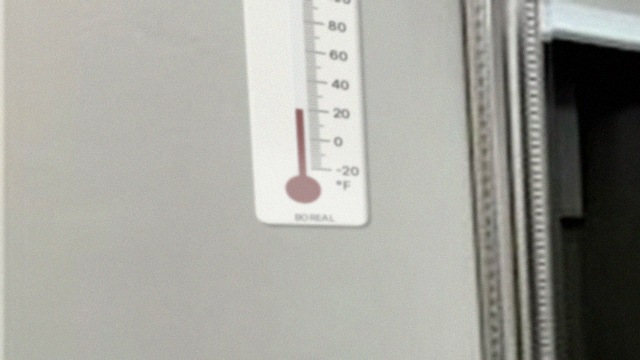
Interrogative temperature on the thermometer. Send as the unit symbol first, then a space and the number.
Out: °F 20
